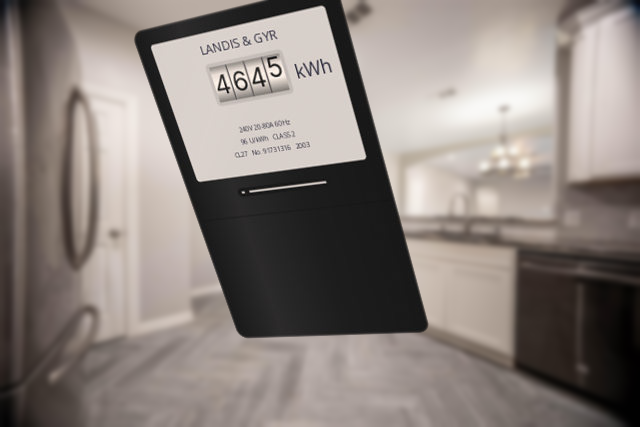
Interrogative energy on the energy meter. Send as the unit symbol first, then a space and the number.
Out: kWh 4645
